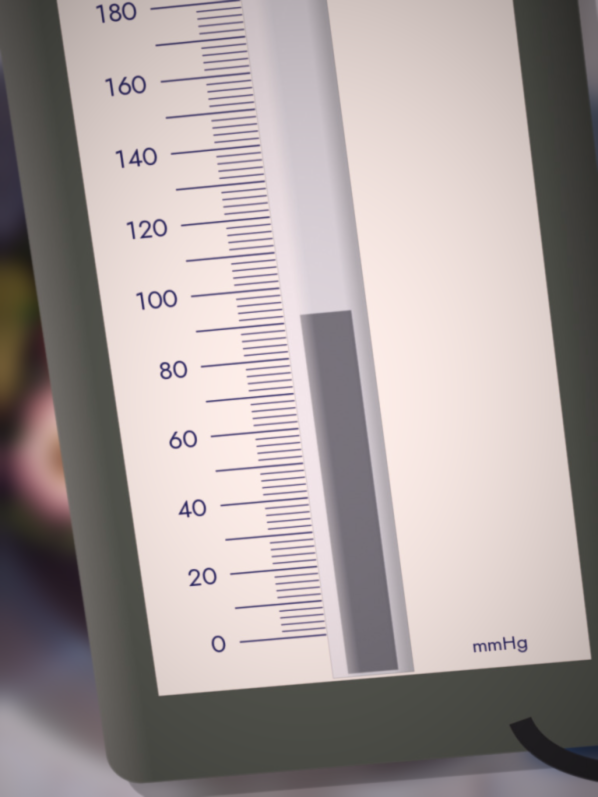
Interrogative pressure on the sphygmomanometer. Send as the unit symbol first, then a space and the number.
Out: mmHg 92
